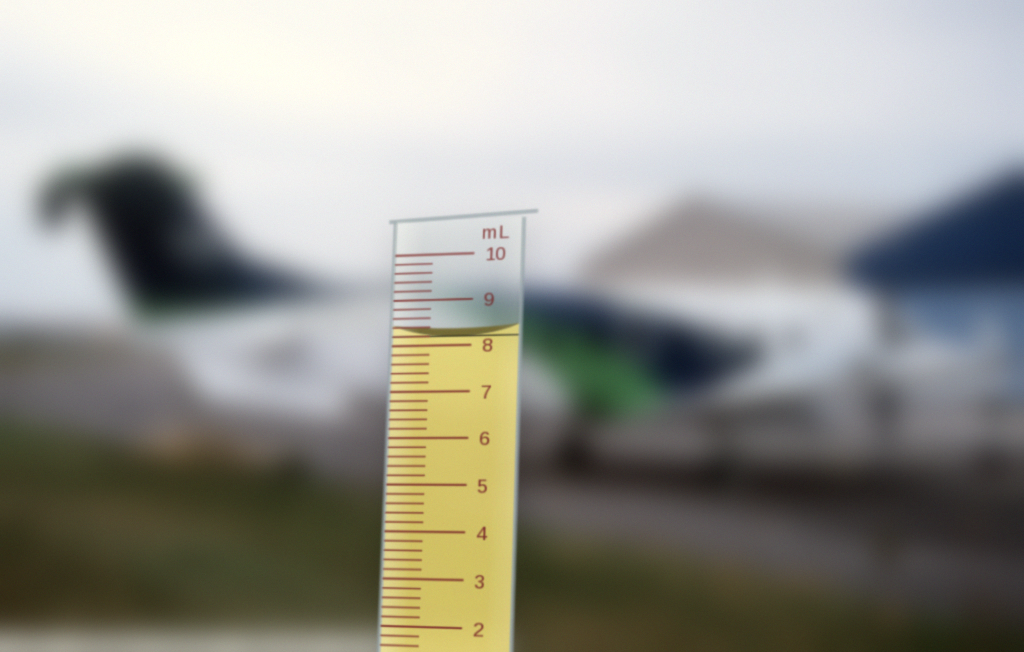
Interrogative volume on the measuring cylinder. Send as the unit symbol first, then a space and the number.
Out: mL 8.2
